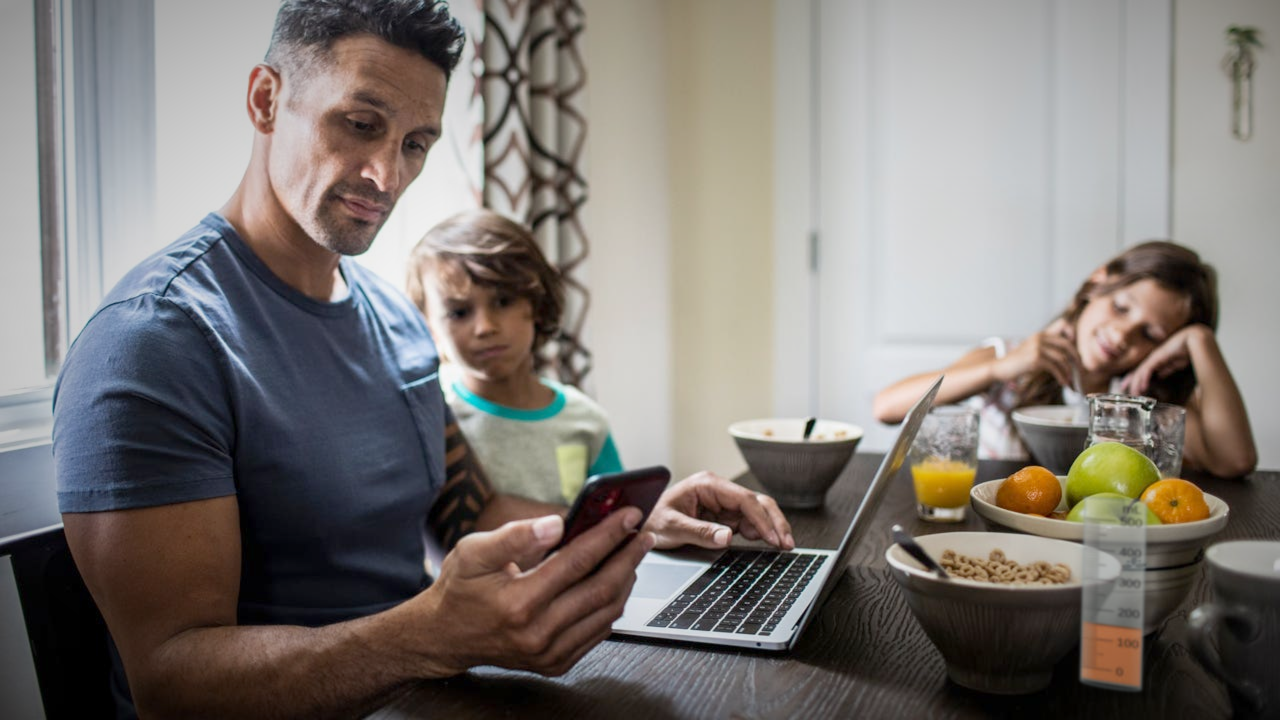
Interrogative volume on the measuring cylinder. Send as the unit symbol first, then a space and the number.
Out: mL 150
